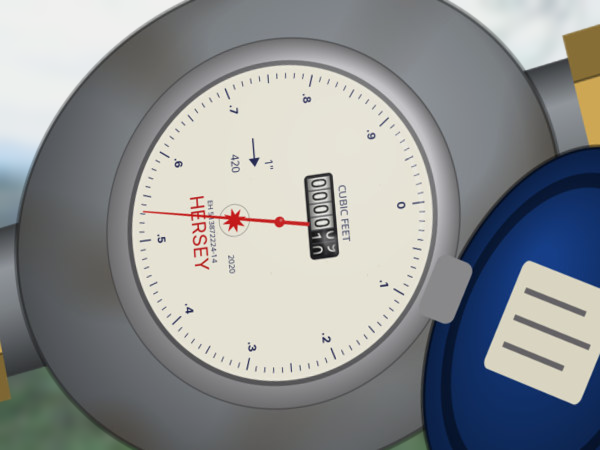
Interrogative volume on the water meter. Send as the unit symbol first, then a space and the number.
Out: ft³ 9.53
